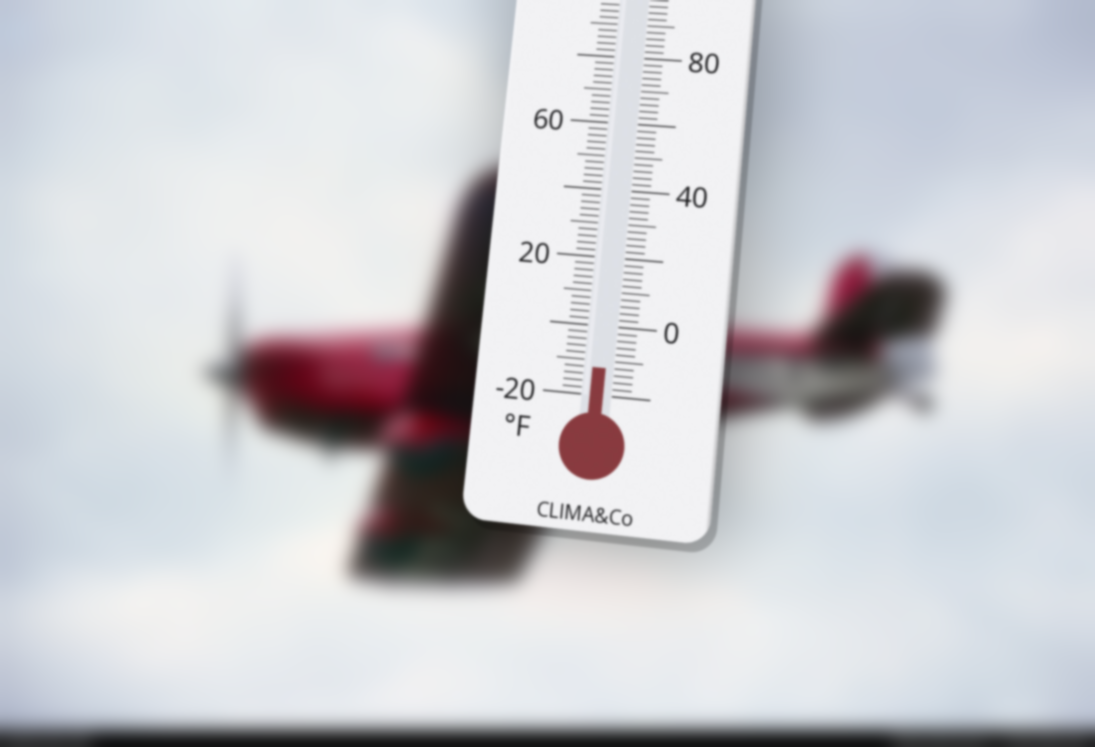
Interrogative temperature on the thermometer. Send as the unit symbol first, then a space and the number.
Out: °F -12
